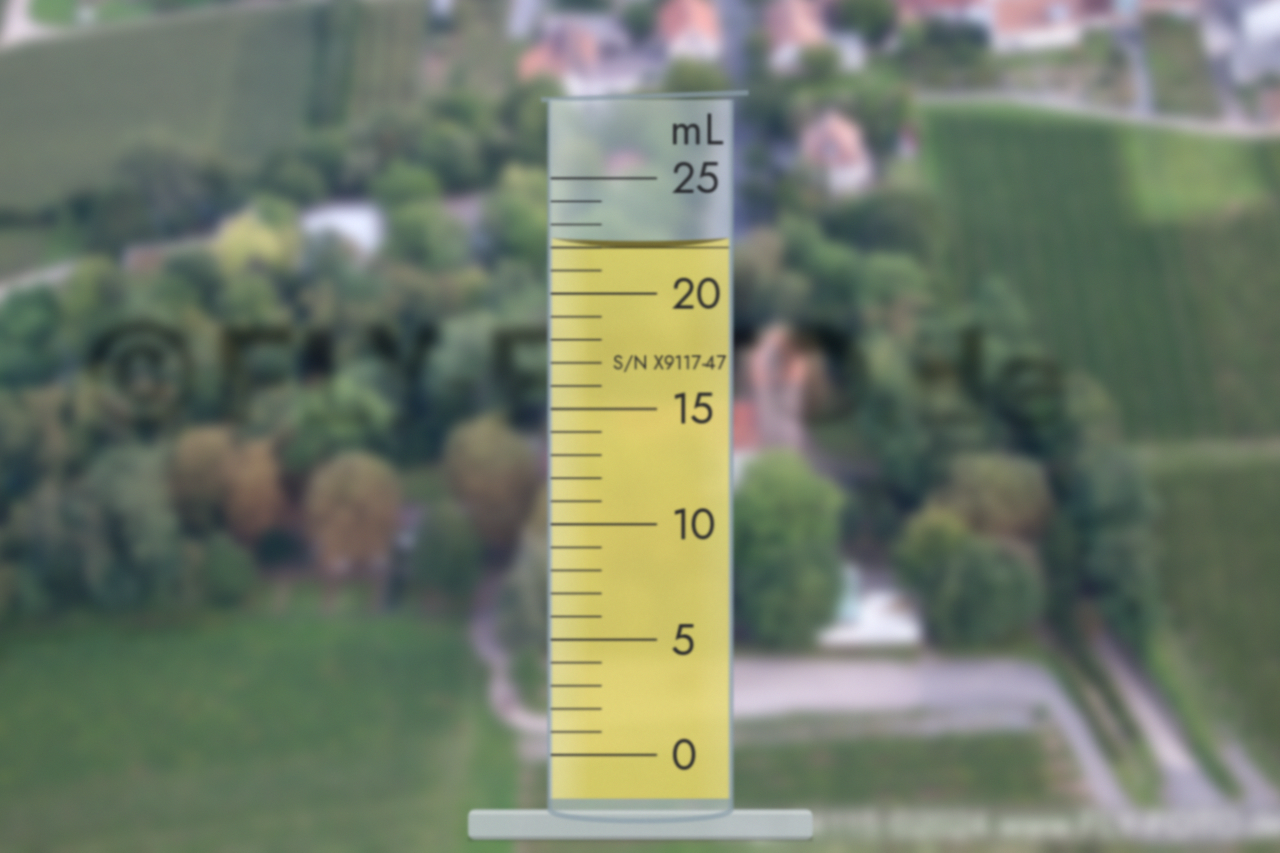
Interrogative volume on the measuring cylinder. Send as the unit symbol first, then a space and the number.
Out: mL 22
